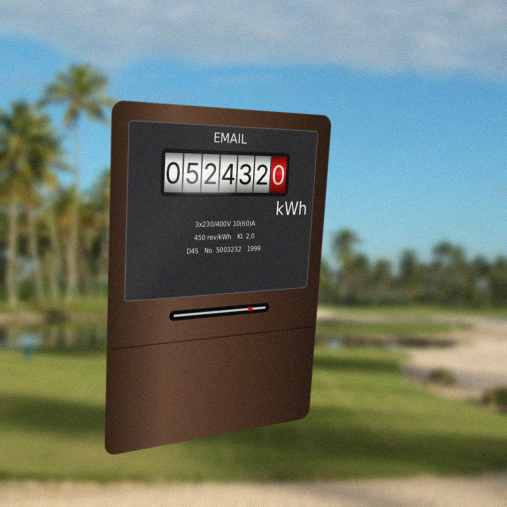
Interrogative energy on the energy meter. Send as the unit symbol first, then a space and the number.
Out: kWh 52432.0
